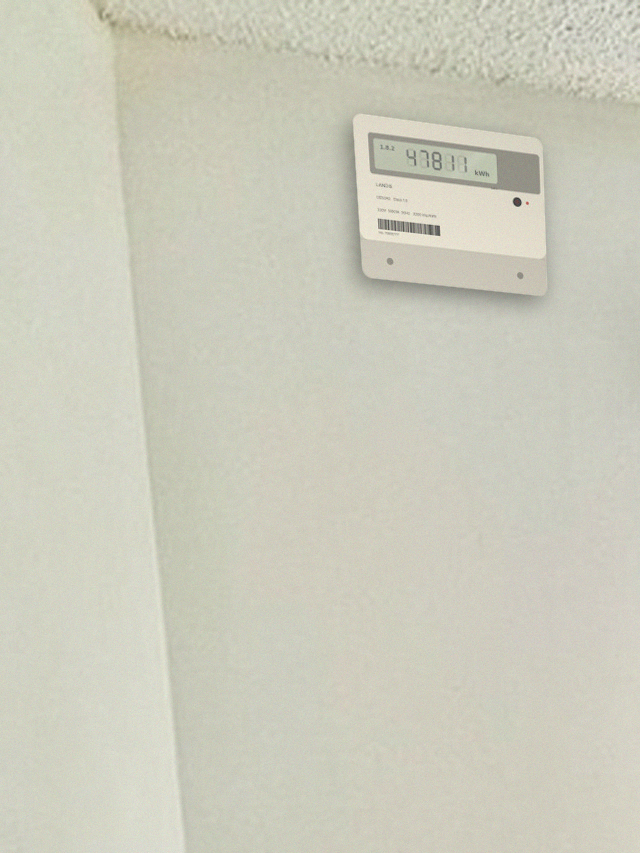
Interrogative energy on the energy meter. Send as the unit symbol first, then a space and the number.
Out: kWh 47811
